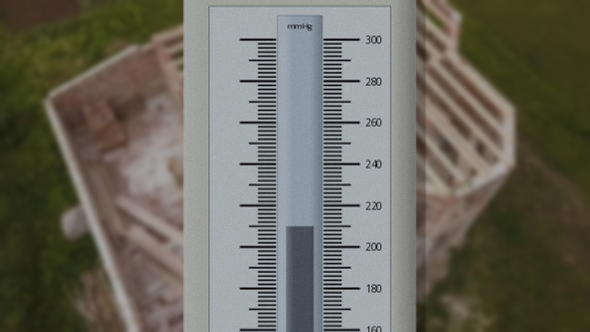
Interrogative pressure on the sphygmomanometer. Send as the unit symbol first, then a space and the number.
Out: mmHg 210
